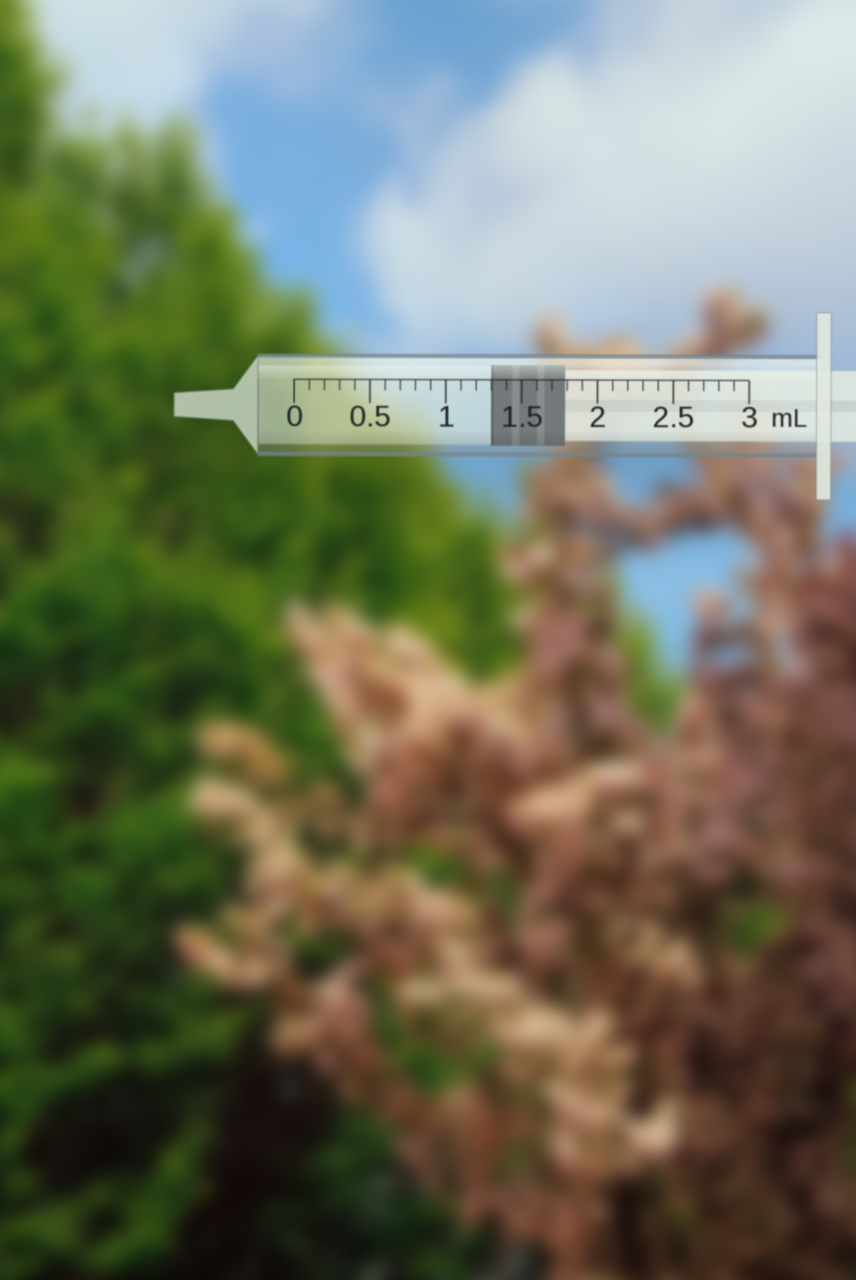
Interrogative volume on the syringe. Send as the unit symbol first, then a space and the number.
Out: mL 1.3
